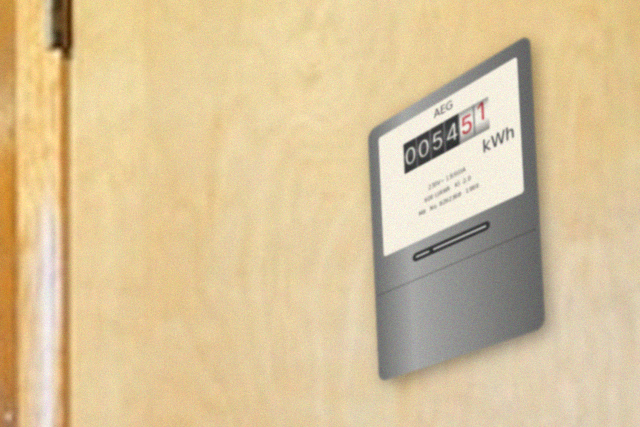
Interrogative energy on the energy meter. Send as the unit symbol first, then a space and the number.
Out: kWh 54.51
